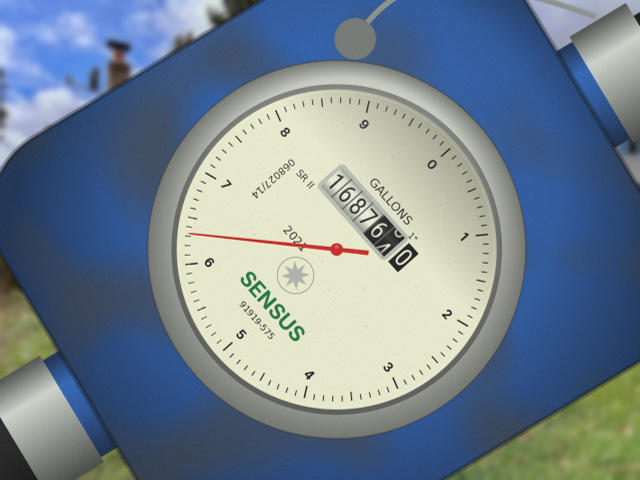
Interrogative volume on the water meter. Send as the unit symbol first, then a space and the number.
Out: gal 1687636.3
